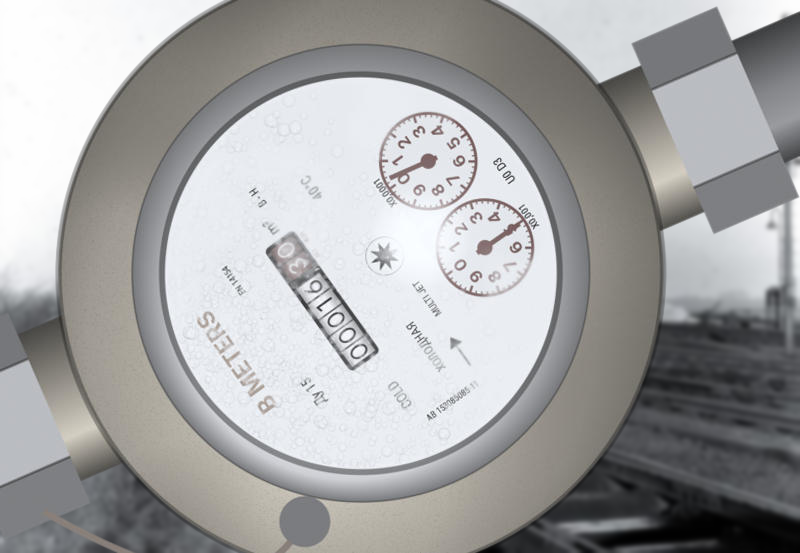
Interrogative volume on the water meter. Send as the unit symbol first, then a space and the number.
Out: m³ 16.3050
